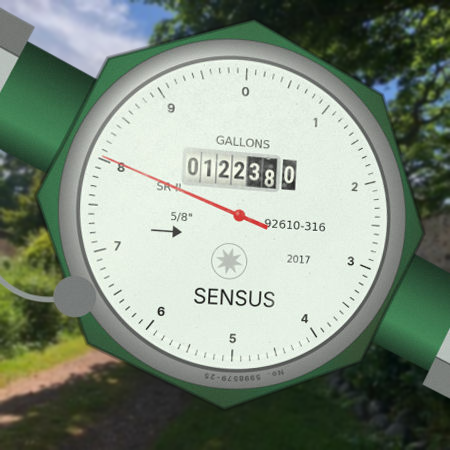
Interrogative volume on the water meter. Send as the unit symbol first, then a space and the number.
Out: gal 122378.0
